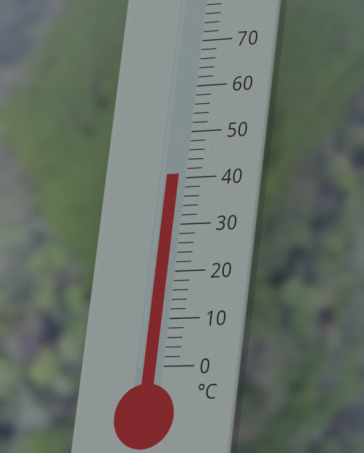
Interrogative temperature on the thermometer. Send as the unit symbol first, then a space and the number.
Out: °C 41
